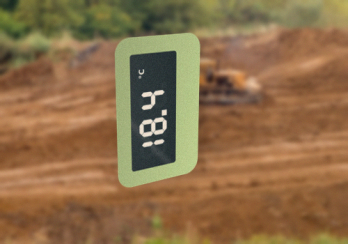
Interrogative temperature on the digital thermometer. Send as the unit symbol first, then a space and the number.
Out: °C 18.4
